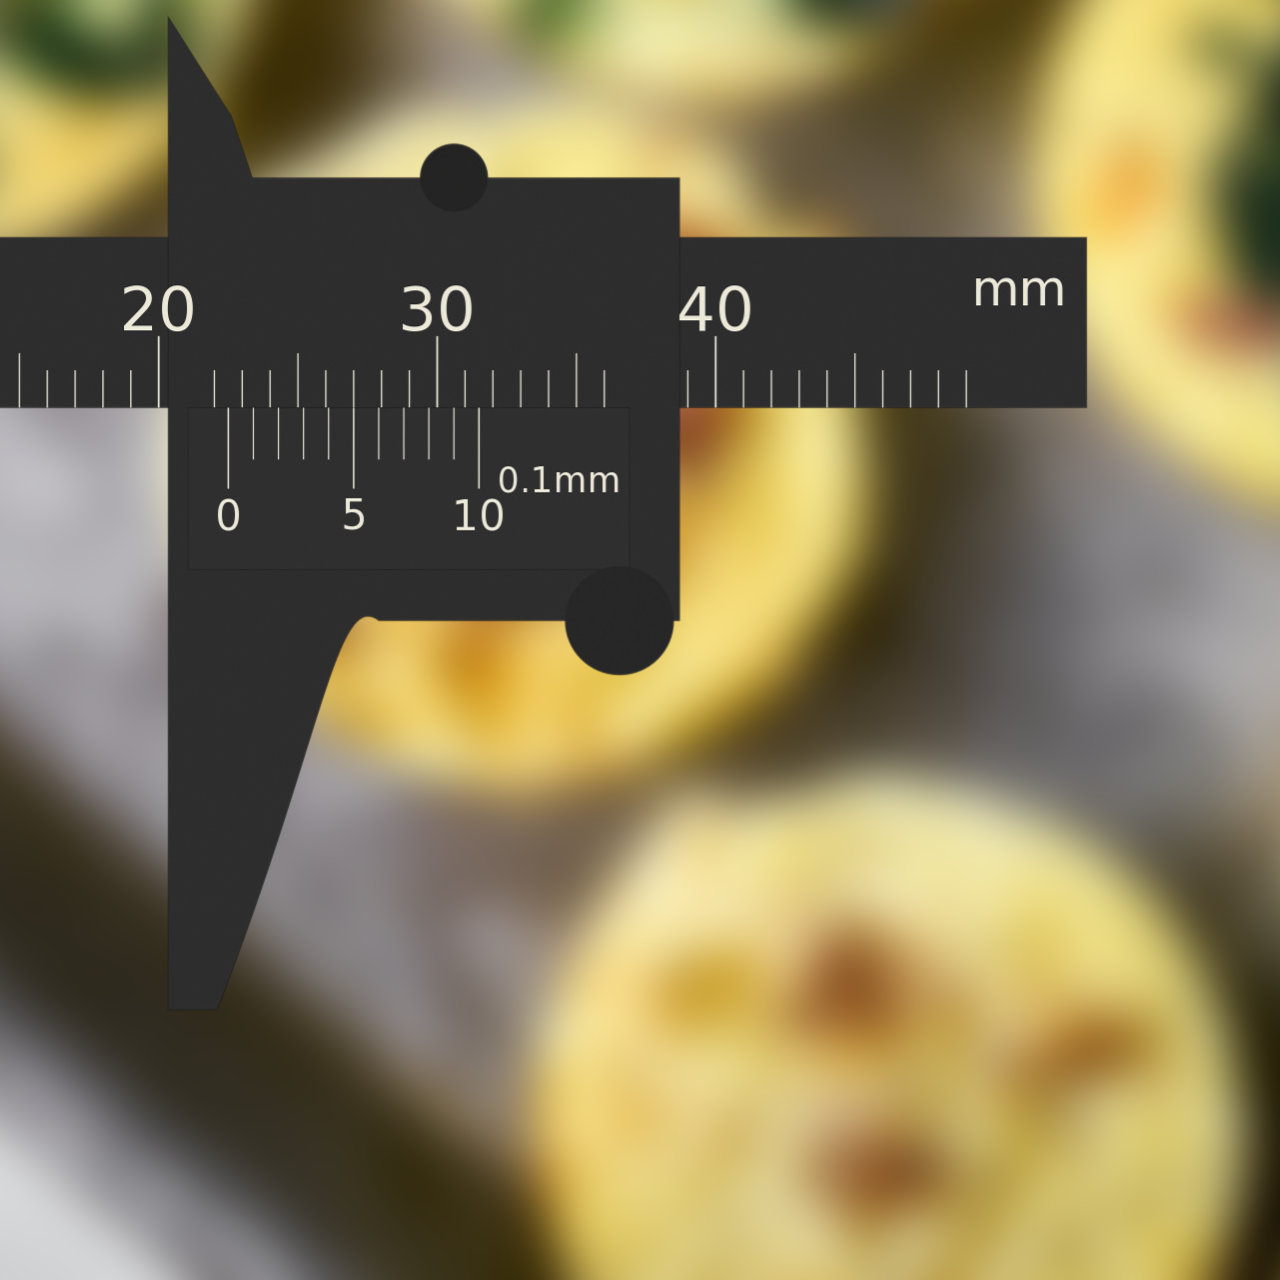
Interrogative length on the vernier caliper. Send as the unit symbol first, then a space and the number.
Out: mm 22.5
